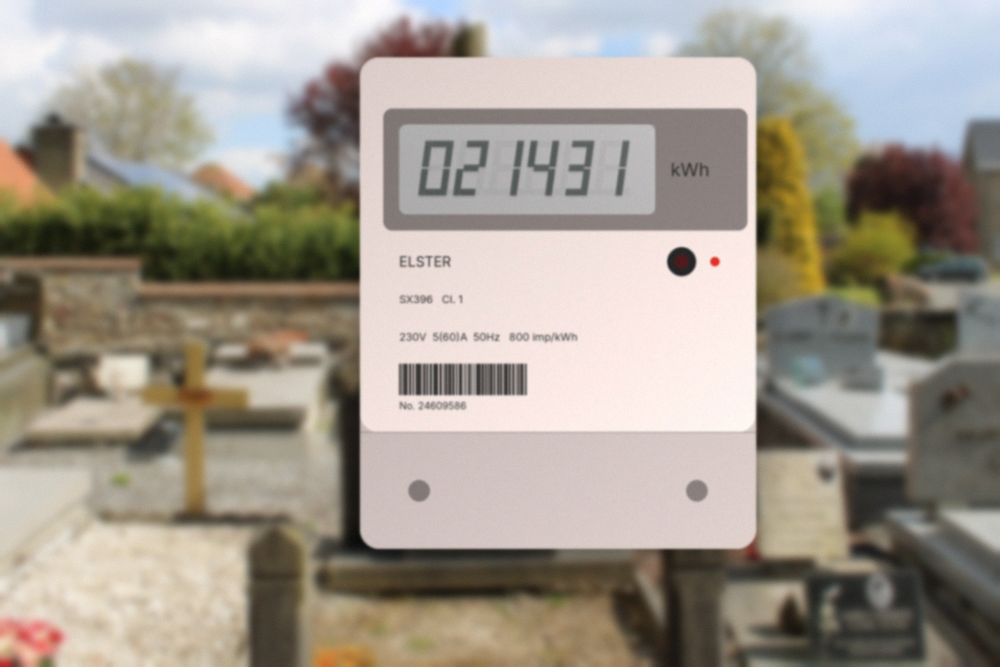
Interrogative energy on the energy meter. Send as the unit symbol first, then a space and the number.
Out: kWh 21431
